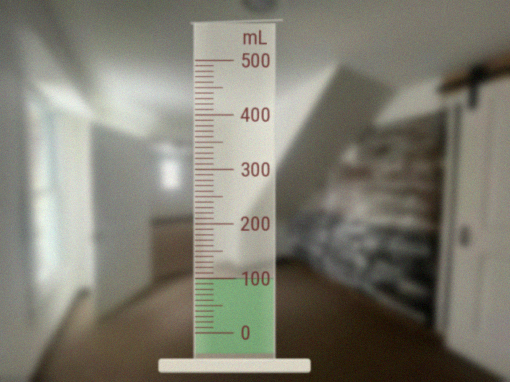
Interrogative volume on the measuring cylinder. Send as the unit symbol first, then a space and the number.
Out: mL 100
